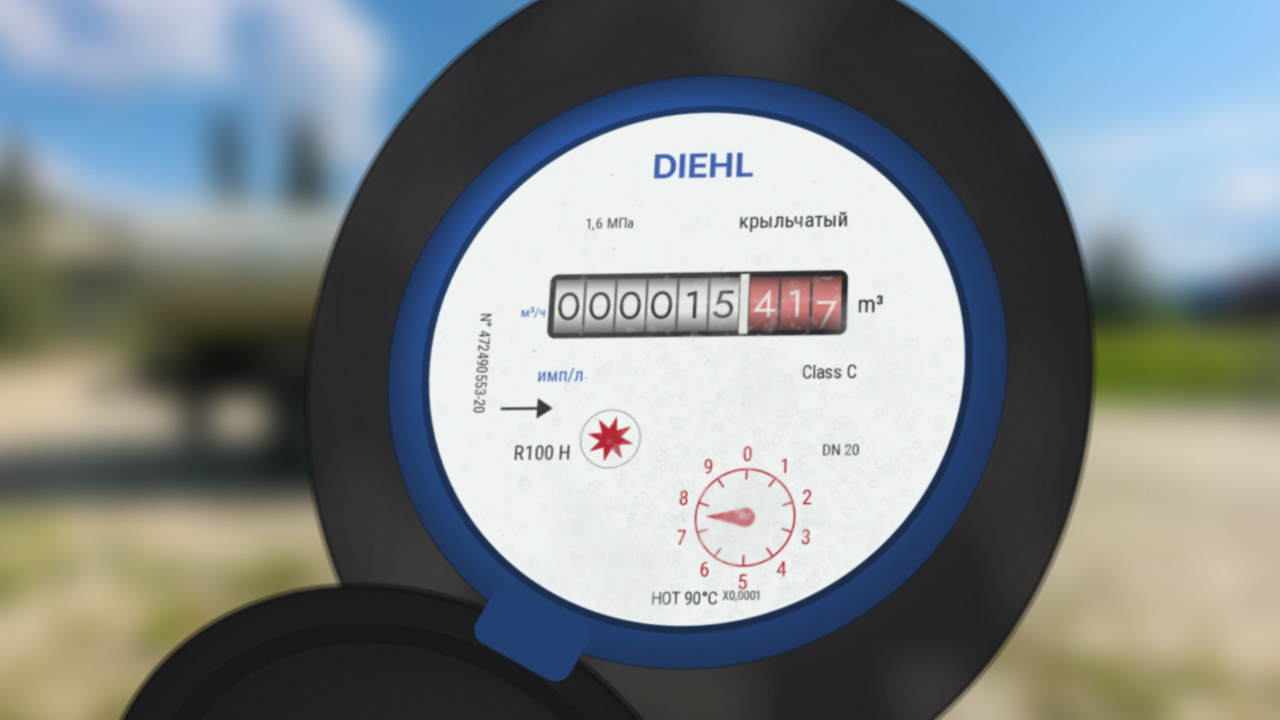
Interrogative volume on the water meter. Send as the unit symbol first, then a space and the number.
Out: m³ 15.4167
